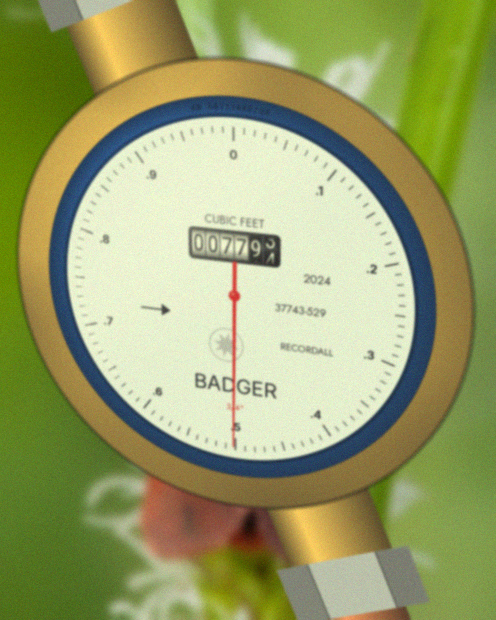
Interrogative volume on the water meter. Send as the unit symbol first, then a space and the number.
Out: ft³ 7793.50
